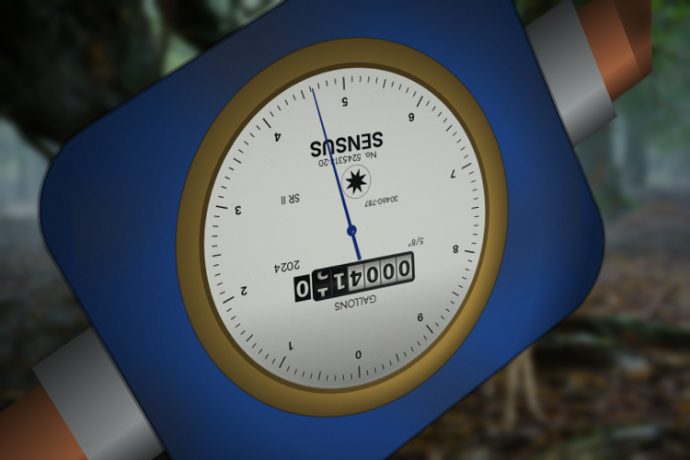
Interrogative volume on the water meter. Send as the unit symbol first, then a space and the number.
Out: gal 4114.6
